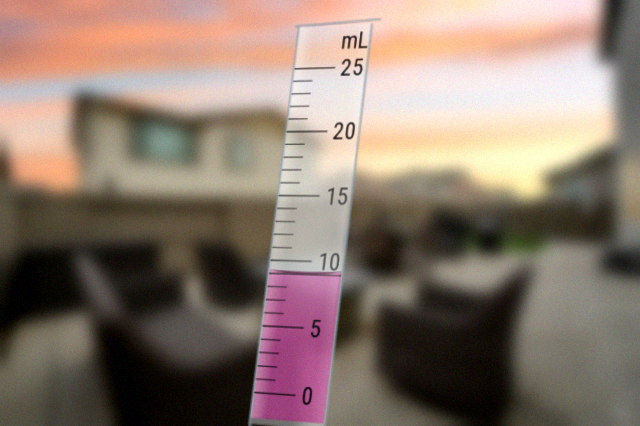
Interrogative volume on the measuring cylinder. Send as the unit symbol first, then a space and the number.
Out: mL 9
